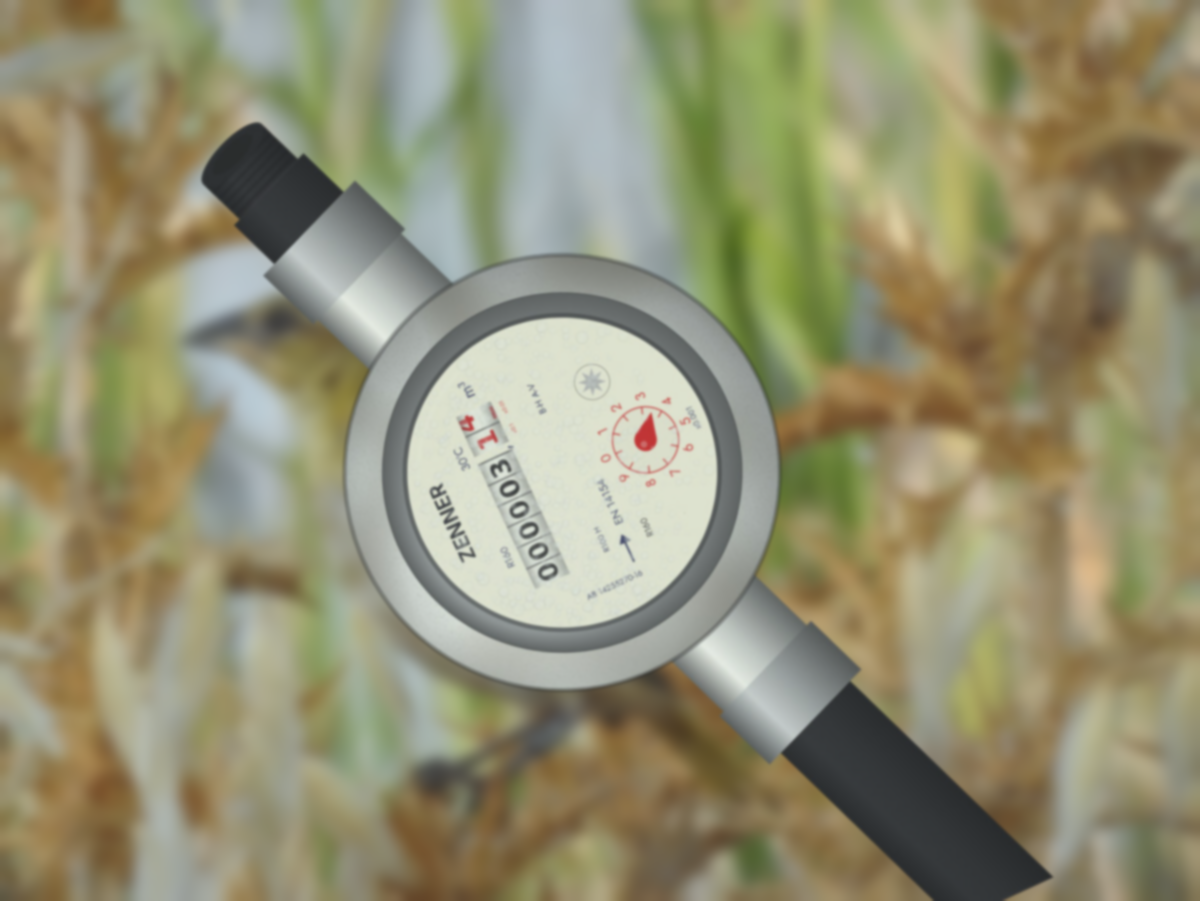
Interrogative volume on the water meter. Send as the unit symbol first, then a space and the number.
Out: m³ 3.143
